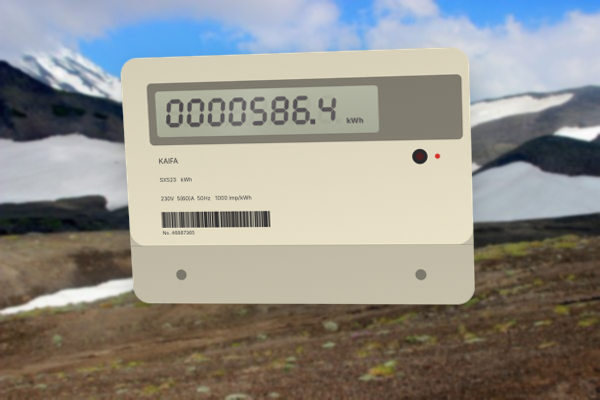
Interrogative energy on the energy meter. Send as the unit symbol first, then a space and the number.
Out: kWh 586.4
